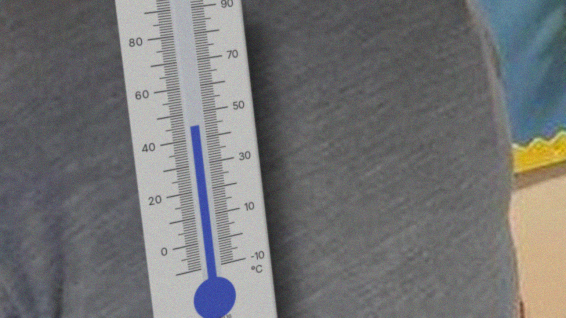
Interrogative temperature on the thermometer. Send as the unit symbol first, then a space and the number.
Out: °C 45
